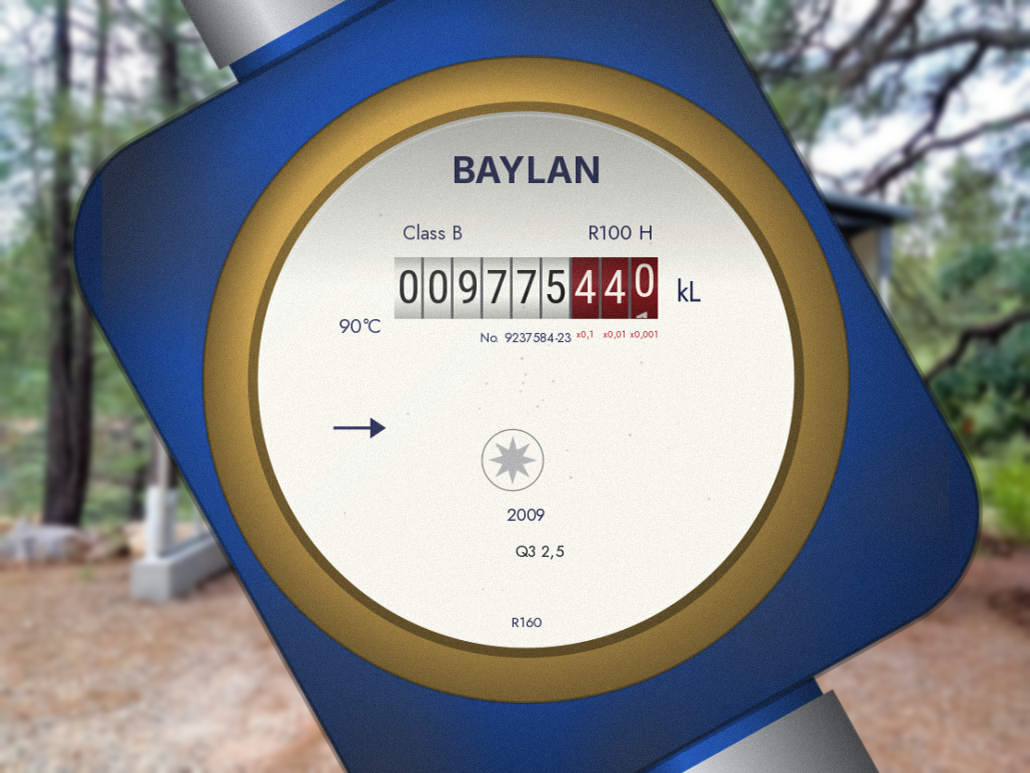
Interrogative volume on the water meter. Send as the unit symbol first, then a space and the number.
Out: kL 9775.440
